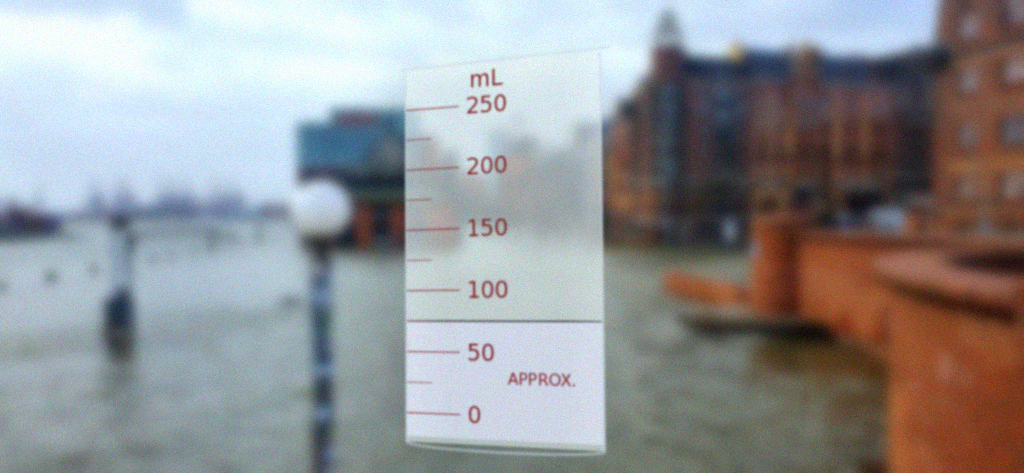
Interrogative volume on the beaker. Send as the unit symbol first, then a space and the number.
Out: mL 75
